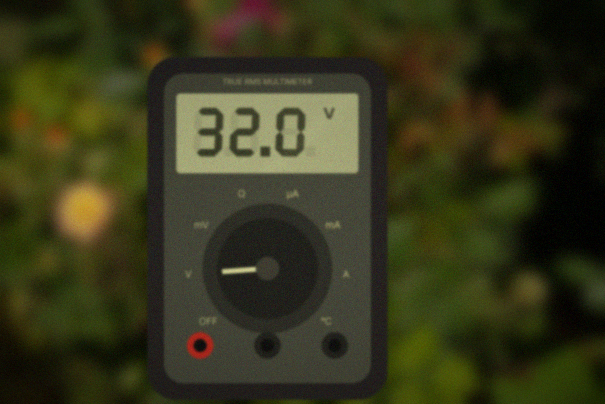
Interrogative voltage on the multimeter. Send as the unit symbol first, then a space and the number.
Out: V 32.0
